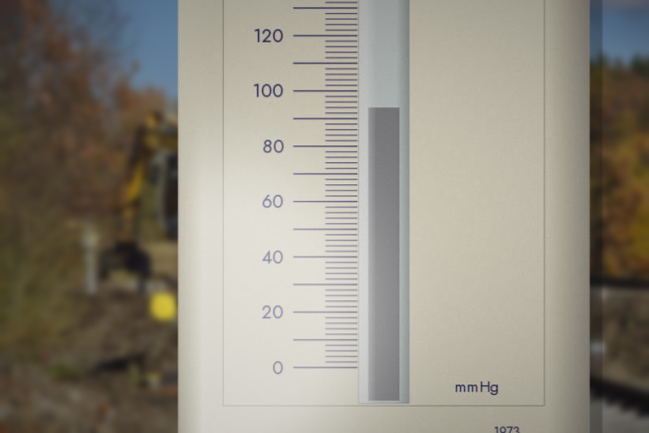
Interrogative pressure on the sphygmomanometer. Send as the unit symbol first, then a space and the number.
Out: mmHg 94
